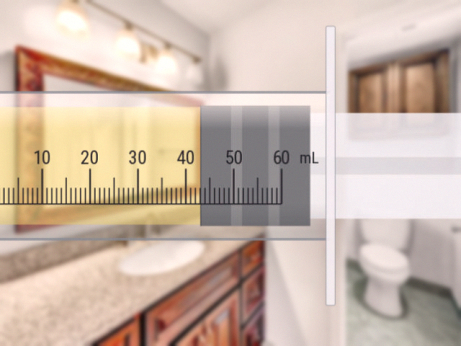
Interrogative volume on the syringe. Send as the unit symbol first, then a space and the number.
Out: mL 43
